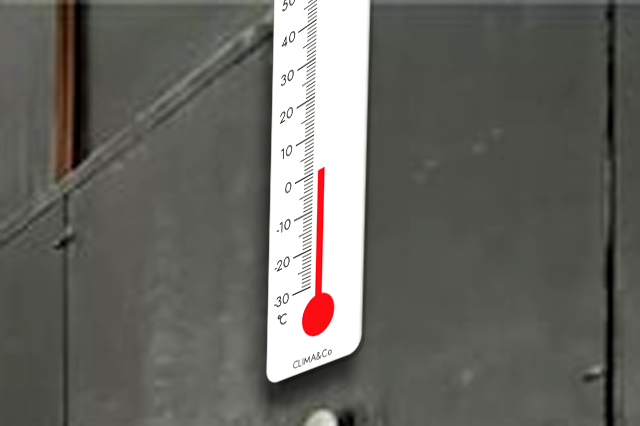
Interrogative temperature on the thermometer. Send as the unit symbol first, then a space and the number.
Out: °C 0
